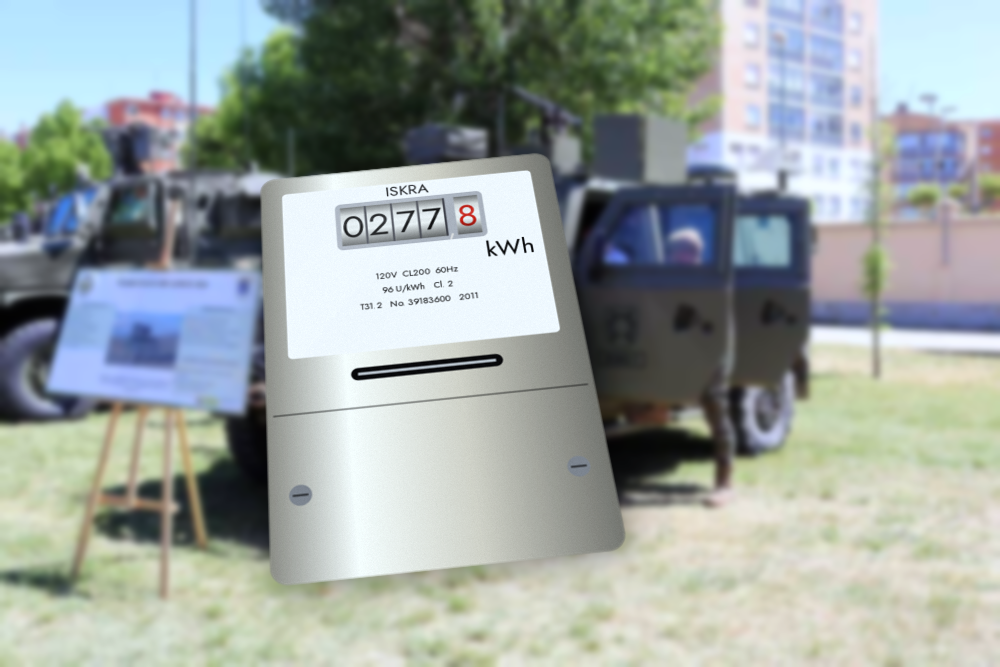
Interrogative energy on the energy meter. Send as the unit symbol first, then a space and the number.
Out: kWh 277.8
